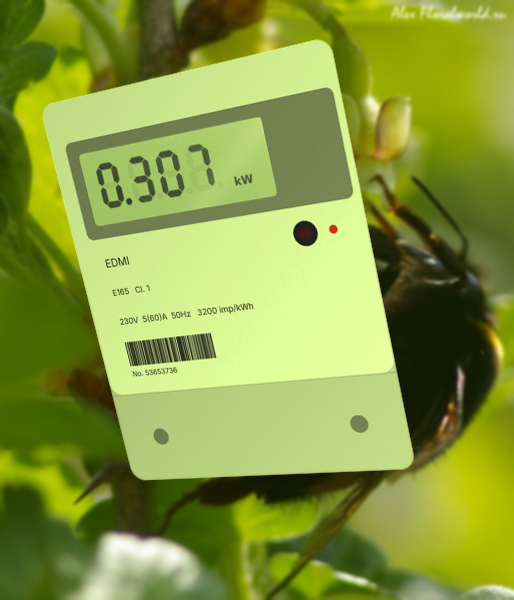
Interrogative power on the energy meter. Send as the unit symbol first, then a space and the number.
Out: kW 0.307
